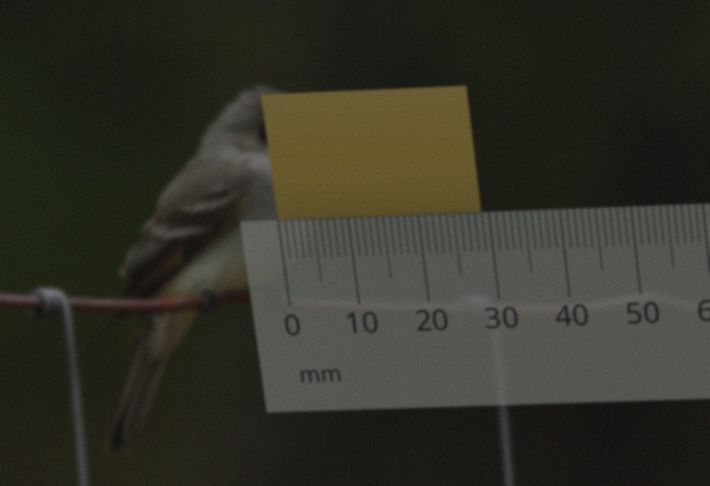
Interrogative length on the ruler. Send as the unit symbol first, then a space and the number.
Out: mm 29
